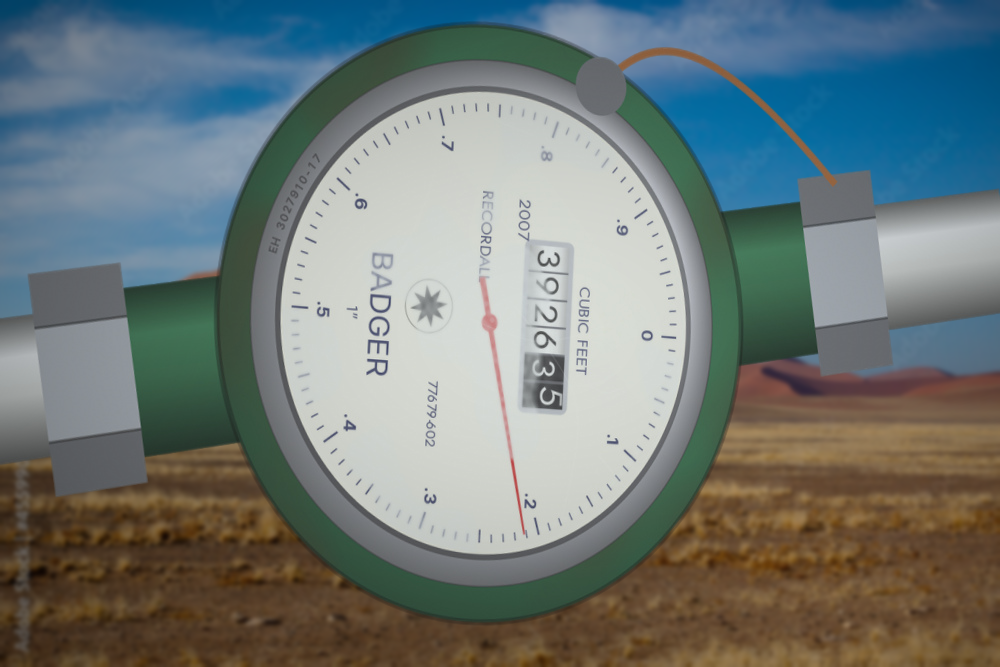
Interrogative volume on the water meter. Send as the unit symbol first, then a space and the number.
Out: ft³ 392635.21
